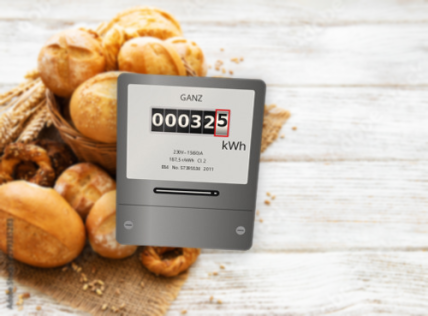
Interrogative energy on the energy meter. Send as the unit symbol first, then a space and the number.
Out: kWh 32.5
